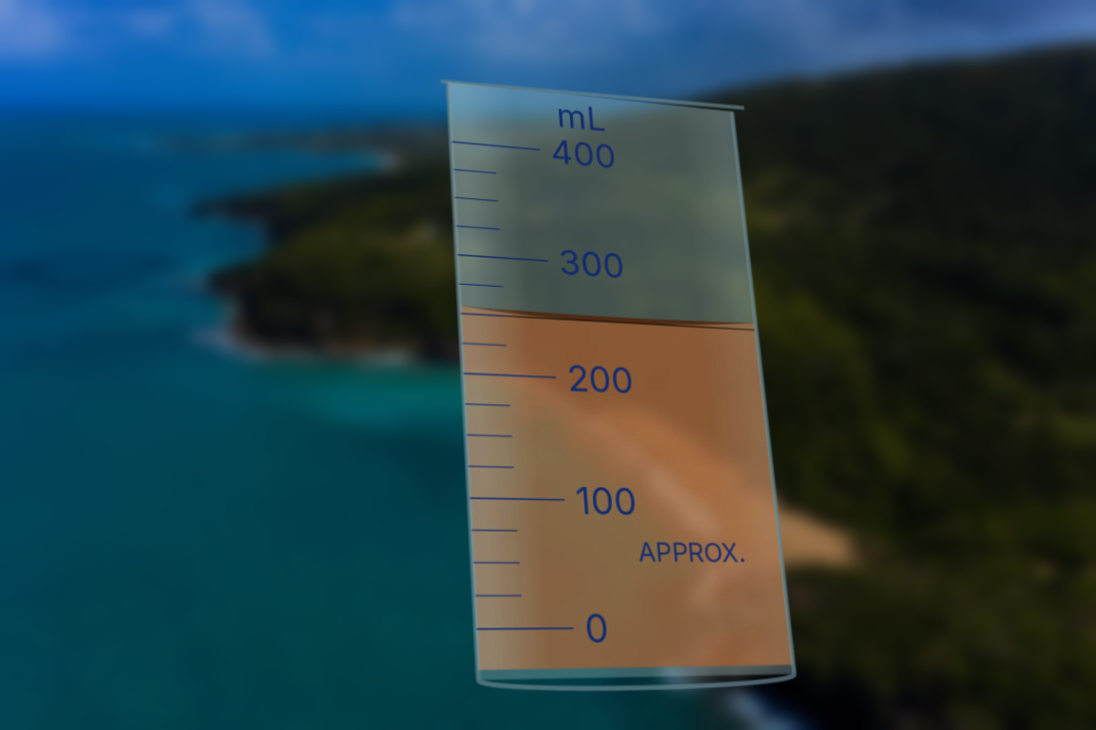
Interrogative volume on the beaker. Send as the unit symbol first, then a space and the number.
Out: mL 250
